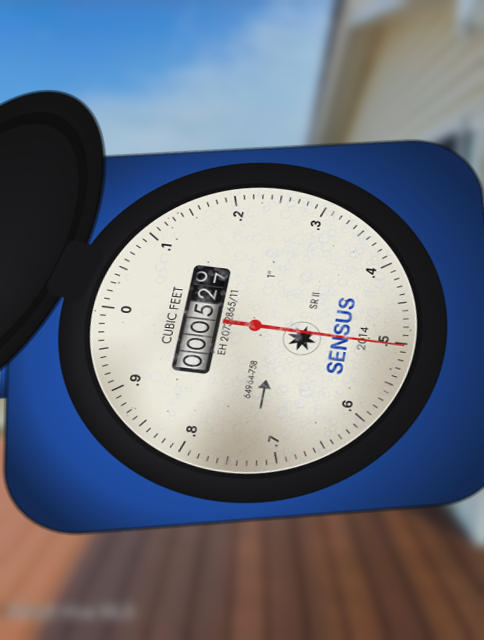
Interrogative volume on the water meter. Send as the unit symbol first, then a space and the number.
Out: ft³ 526.50
